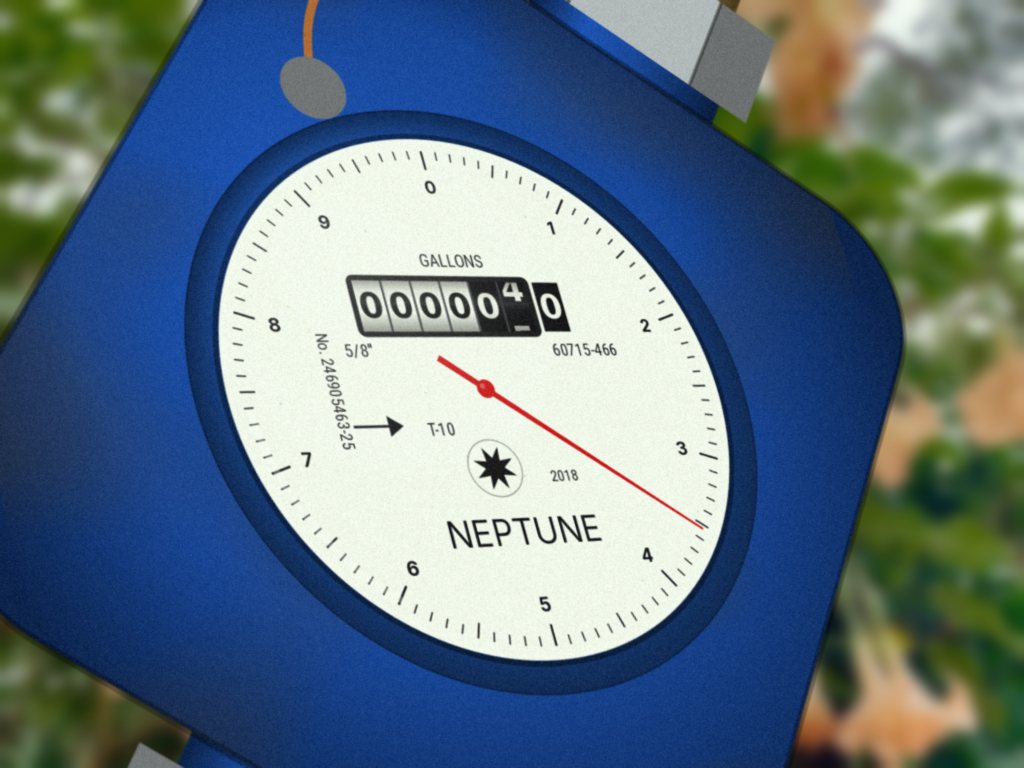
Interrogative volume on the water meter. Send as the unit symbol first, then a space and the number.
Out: gal 43.5
